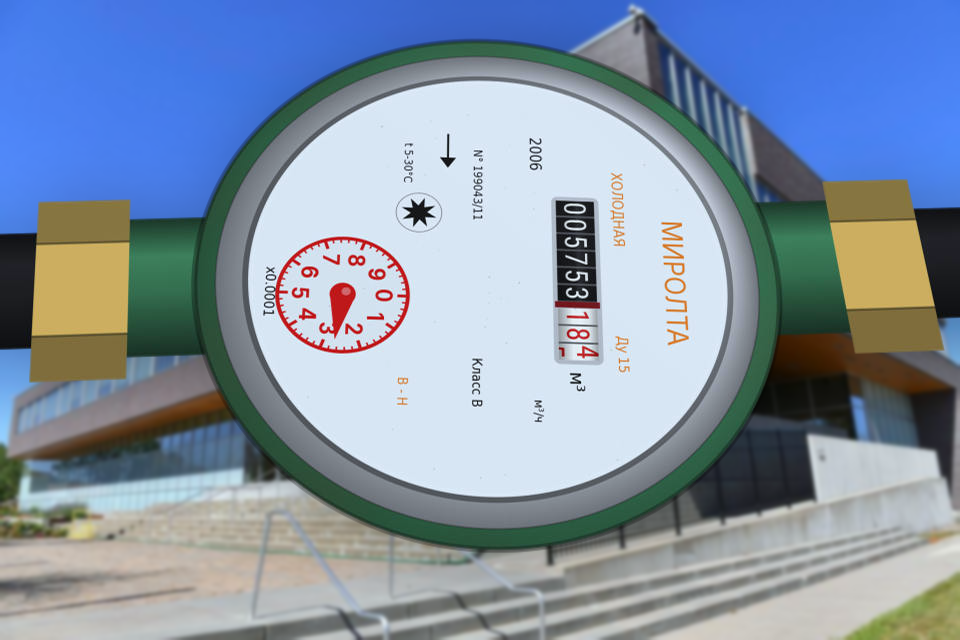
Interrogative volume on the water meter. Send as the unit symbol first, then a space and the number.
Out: m³ 5753.1842
